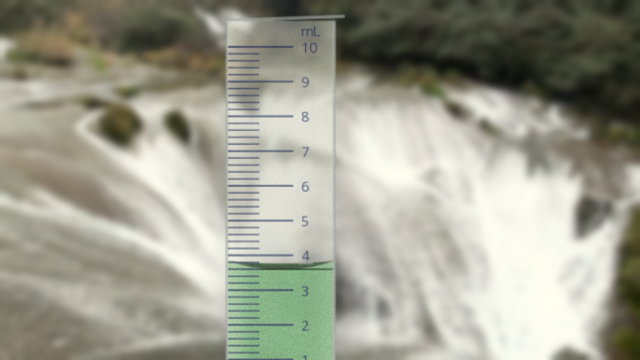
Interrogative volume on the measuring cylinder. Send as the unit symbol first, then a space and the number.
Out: mL 3.6
